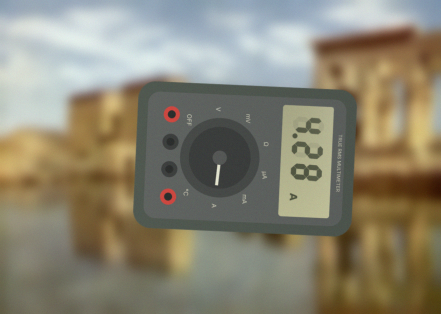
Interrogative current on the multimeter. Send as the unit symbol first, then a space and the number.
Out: A 4.28
